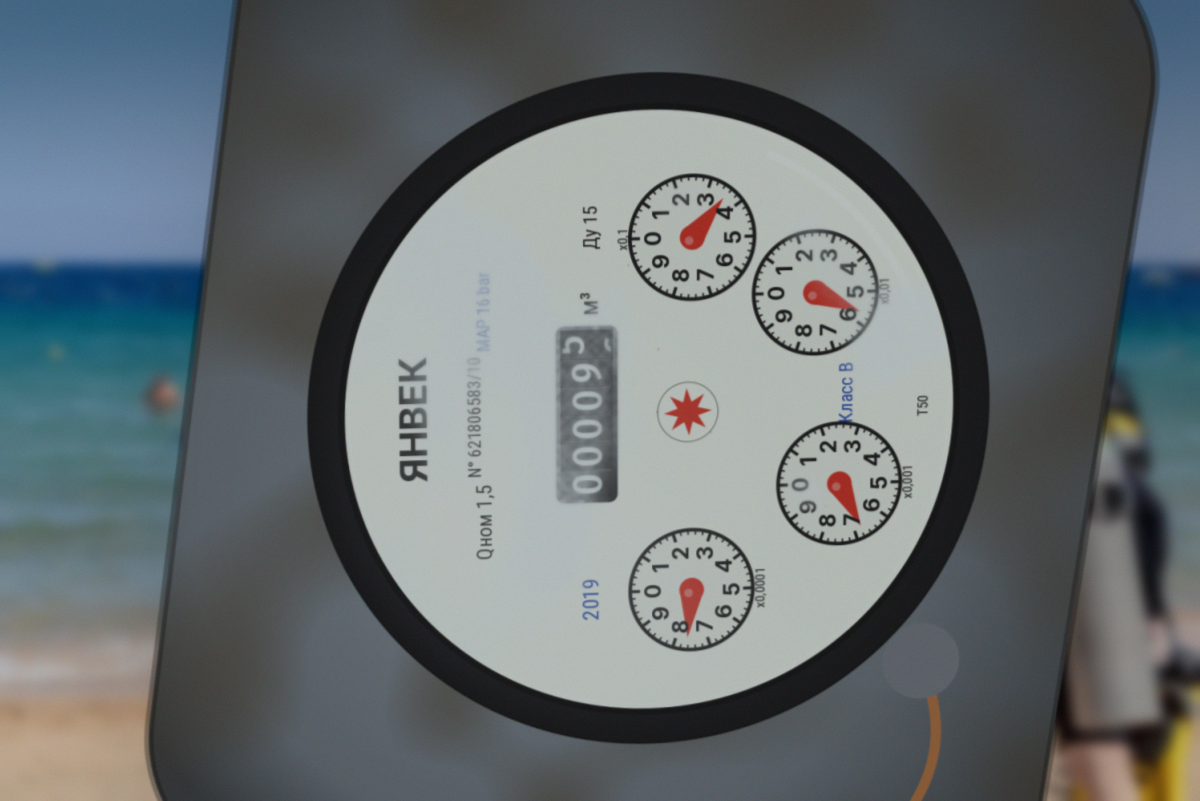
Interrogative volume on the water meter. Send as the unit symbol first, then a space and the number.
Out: m³ 95.3567
